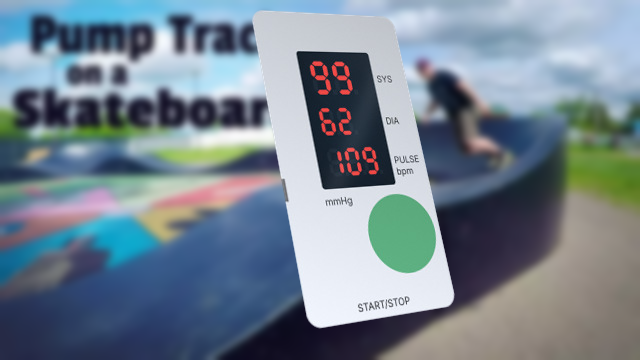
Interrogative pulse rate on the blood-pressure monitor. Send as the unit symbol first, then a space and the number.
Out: bpm 109
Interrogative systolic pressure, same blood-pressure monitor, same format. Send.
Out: mmHg 99
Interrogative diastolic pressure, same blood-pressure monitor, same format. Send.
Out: mmHg 62
